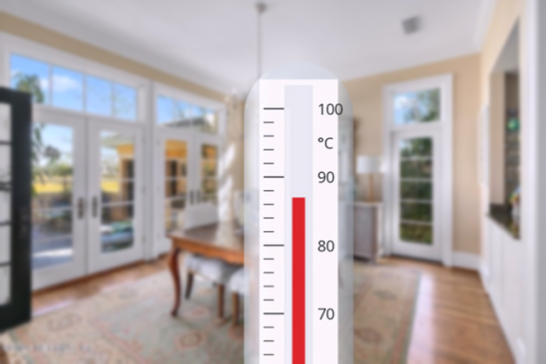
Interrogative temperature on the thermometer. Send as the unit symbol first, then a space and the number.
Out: °C 87
